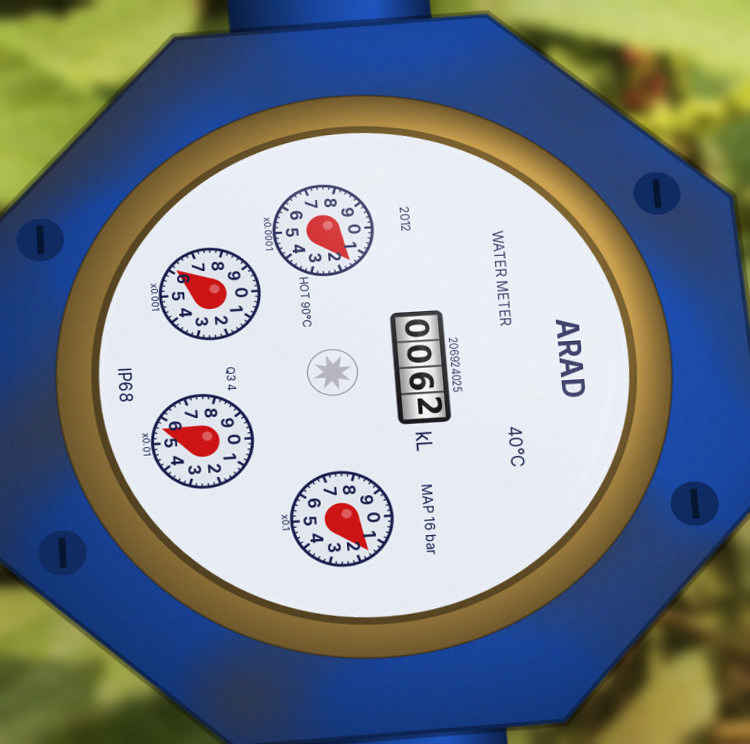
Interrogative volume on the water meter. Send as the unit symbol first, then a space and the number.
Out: kL 62.1561
